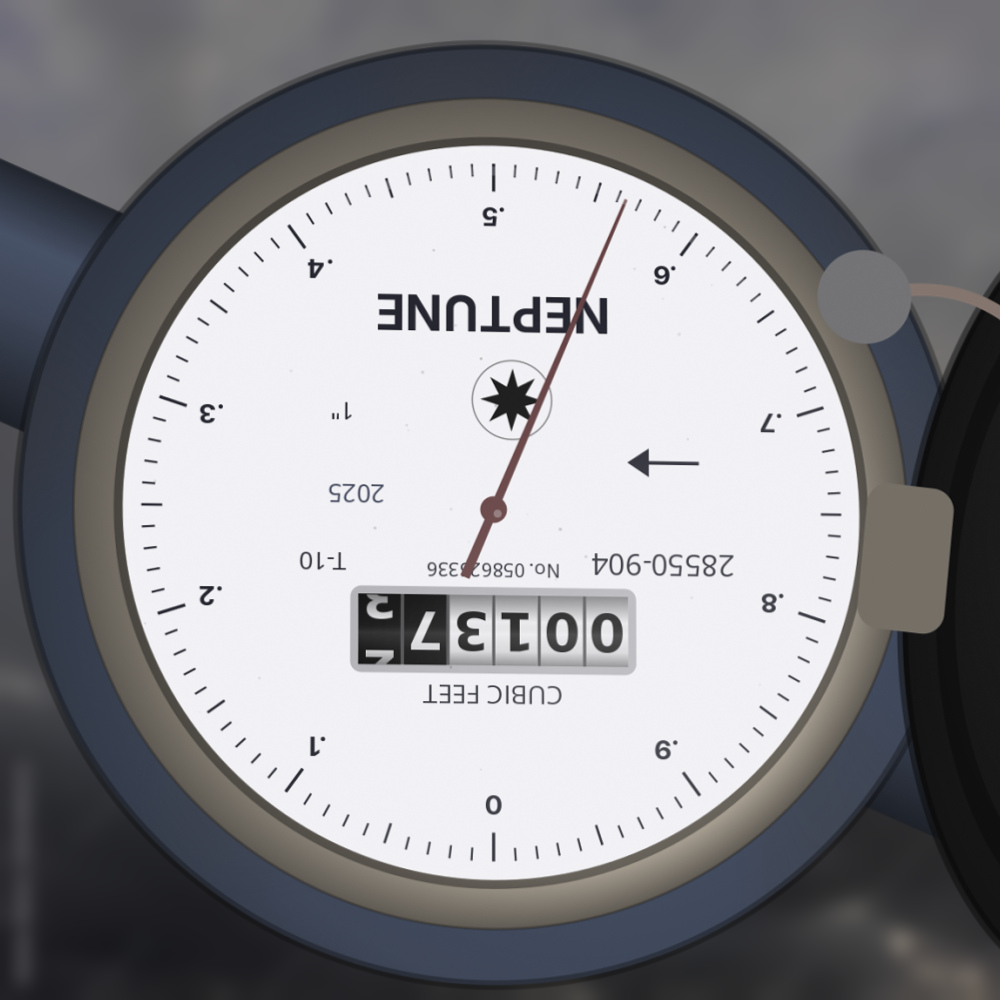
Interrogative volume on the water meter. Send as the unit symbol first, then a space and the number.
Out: ft³ 1372.56
